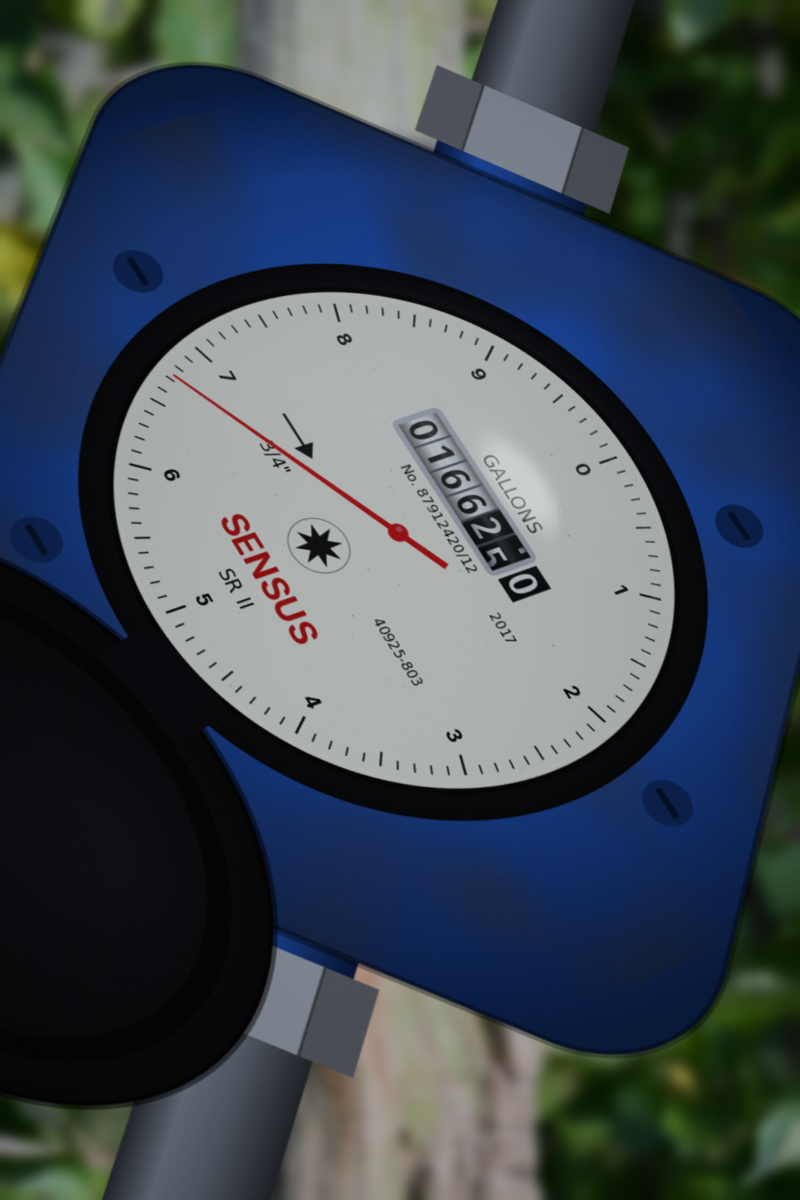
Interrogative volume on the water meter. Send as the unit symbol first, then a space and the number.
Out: gal 166246.7
